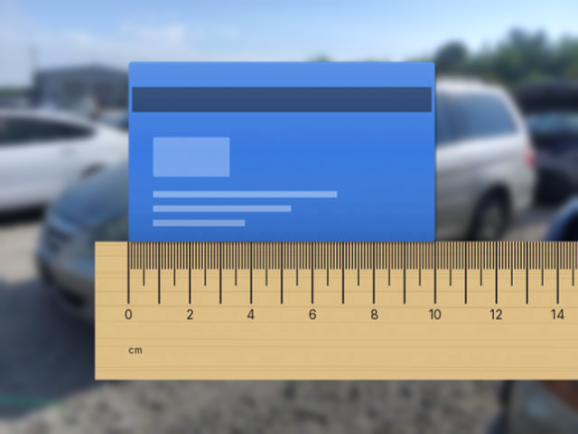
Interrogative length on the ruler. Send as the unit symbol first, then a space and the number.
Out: cm 10
